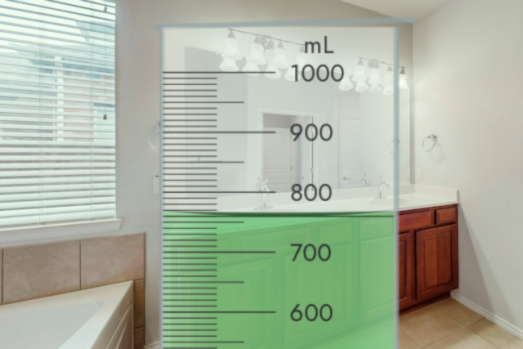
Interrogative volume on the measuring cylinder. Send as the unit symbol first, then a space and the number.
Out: mL 760
